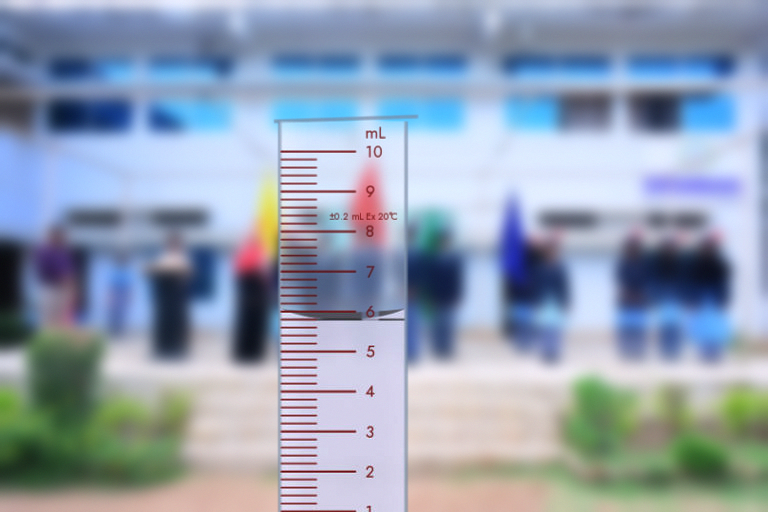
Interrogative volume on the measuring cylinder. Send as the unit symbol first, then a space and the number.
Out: mL 5.8
